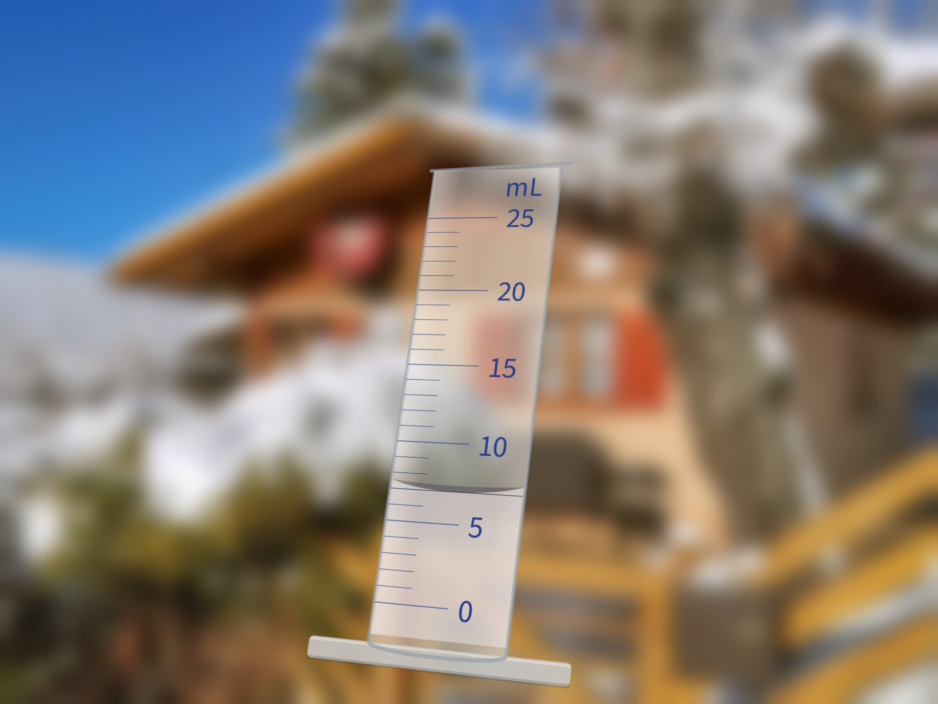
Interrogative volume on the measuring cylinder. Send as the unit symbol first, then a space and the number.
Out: mL 7
